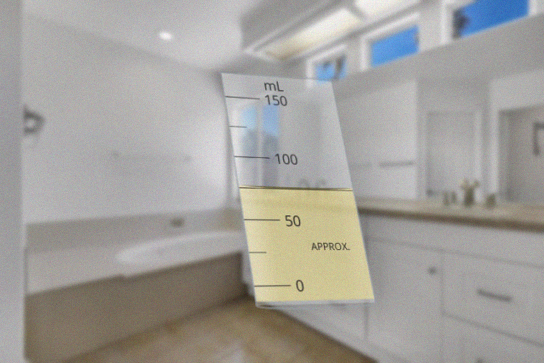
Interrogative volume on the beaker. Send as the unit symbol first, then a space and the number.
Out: mL 75
